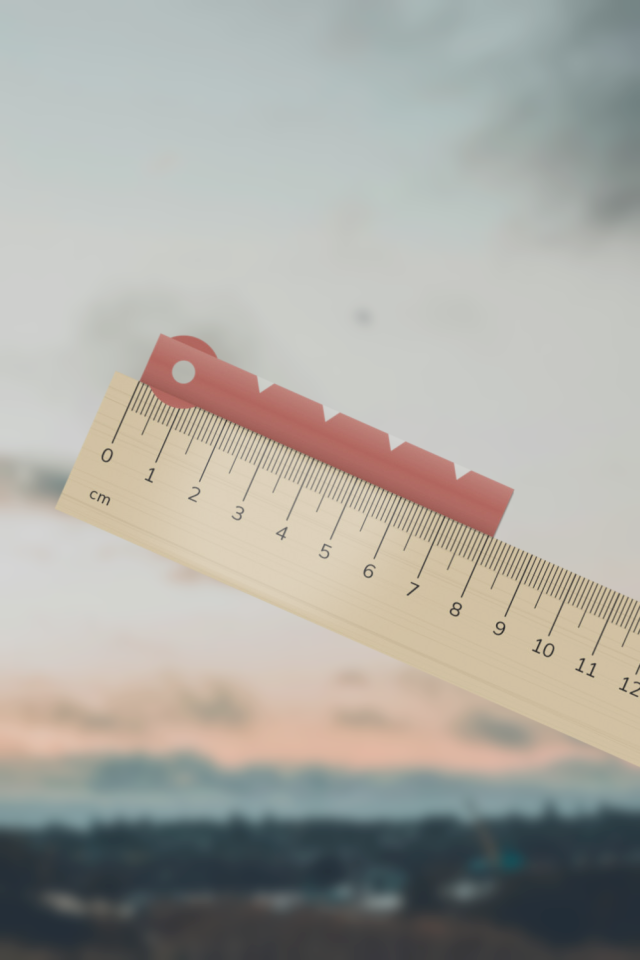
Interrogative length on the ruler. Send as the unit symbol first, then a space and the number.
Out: cm 8.1
